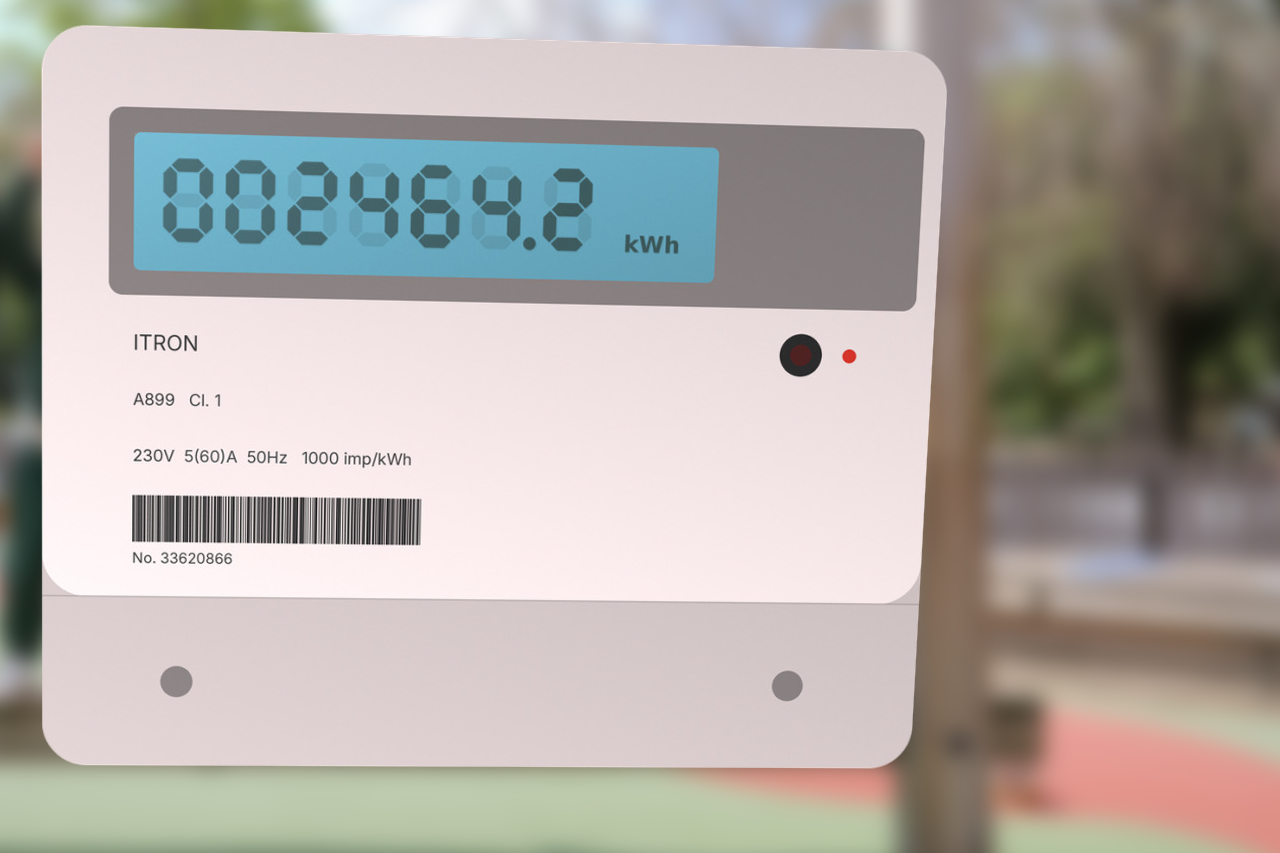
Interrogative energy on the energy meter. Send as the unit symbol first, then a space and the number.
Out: kWh 2464.2
